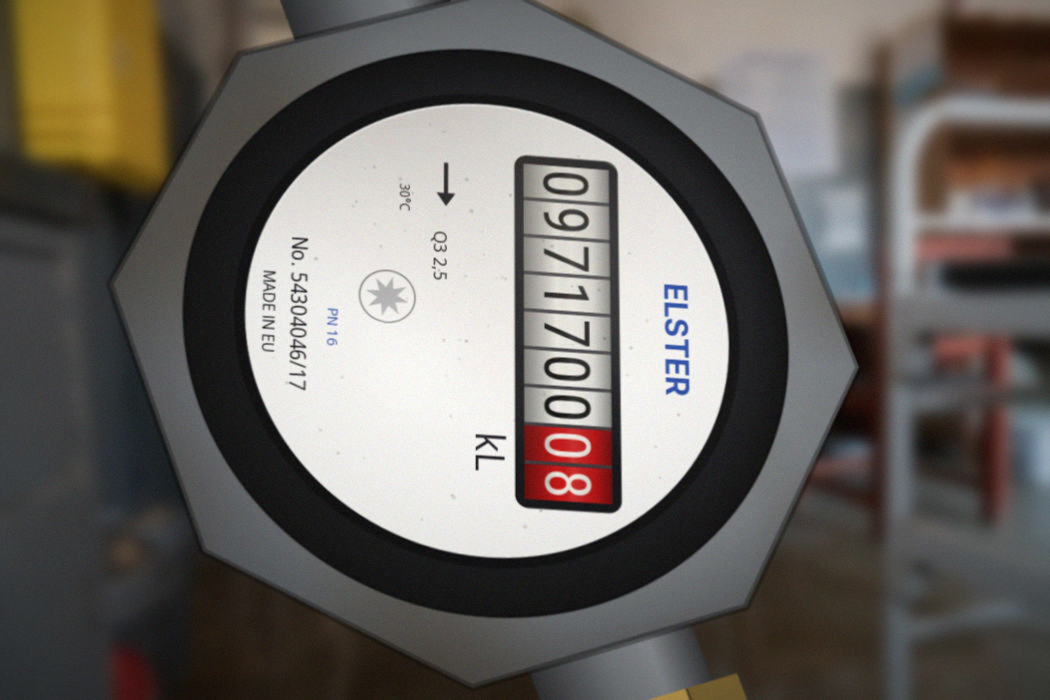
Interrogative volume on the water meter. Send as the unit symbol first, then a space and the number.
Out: kL 971700.08
